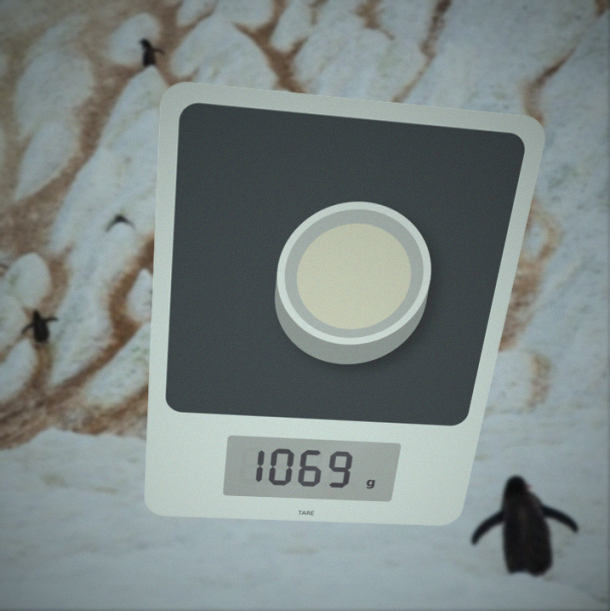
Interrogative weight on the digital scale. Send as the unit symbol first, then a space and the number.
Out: g 1069
